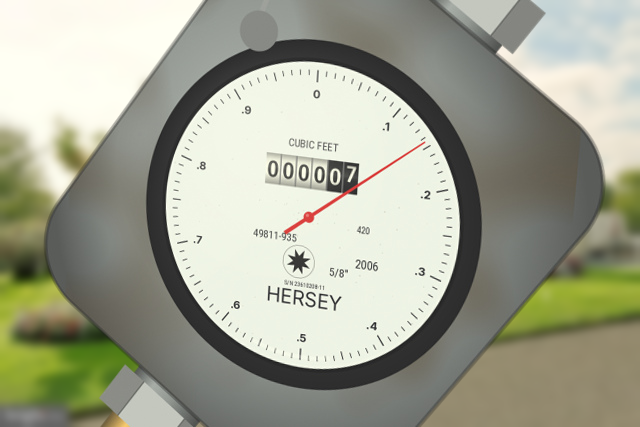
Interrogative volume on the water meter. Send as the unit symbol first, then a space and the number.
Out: ft³ 7.14
